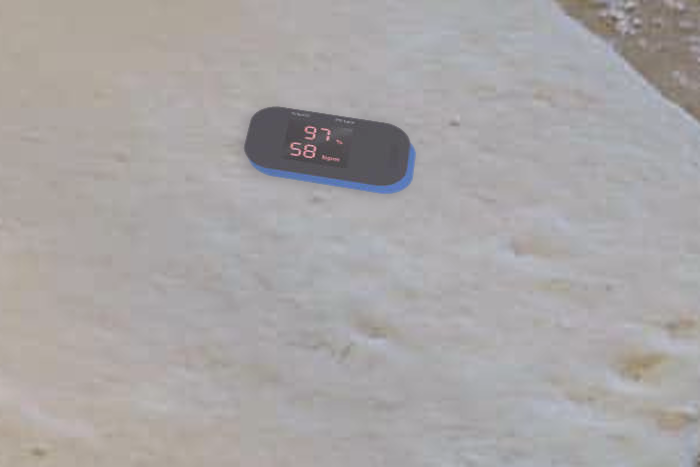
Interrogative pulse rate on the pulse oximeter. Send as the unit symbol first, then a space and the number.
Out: bpm 58
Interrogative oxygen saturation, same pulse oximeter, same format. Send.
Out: % 97
